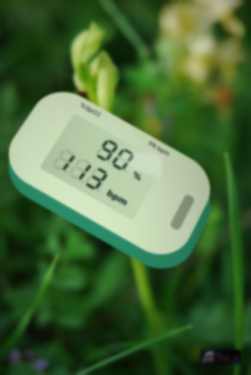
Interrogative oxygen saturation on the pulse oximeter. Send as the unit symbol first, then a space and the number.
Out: % 90
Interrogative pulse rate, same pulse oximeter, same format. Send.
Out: bpm 113
